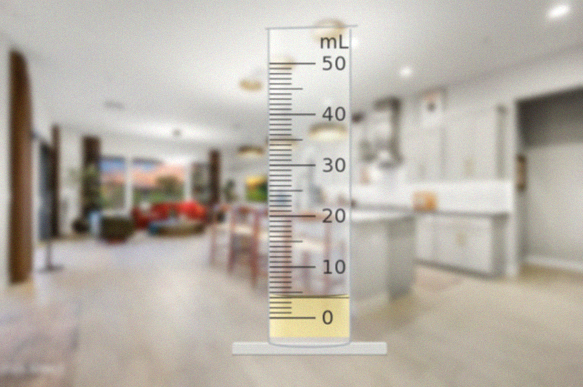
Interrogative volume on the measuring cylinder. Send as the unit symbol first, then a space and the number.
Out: mL 4
